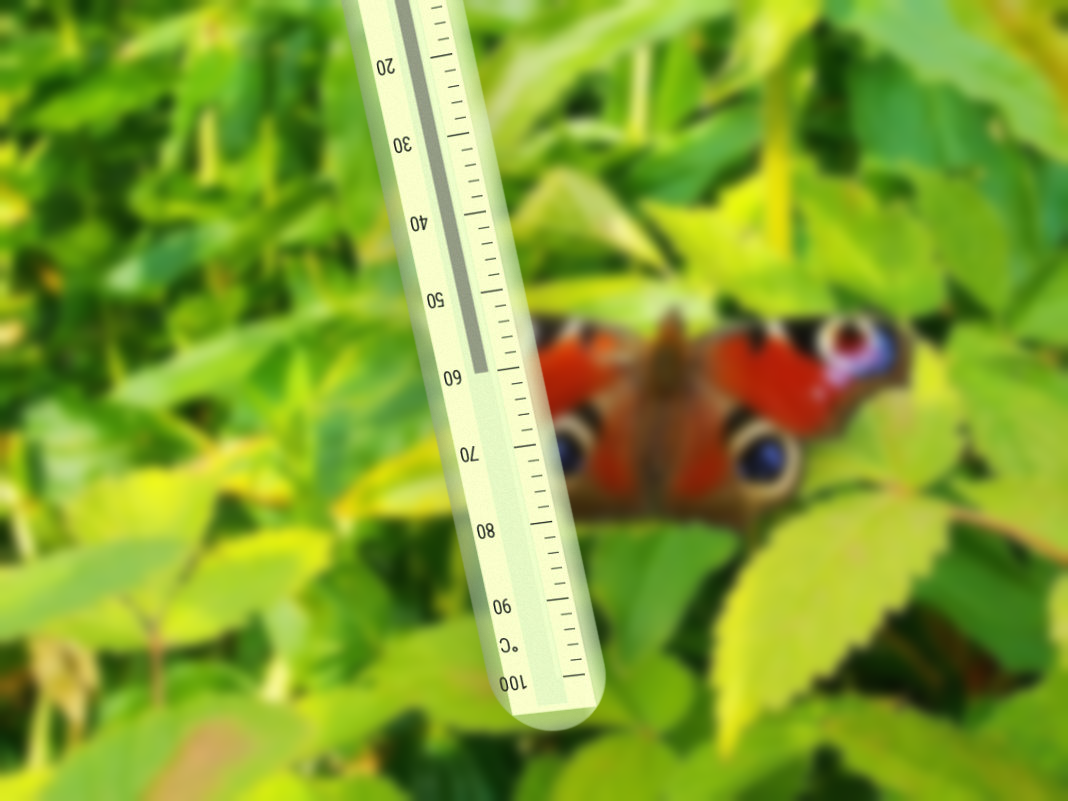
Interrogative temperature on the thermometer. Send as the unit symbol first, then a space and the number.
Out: °C 60
